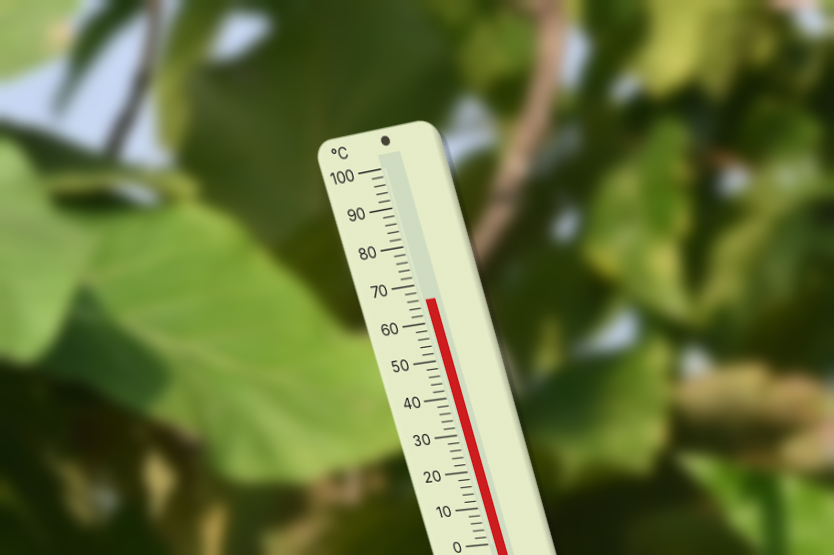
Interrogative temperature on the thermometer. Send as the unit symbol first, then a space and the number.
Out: °C 66
